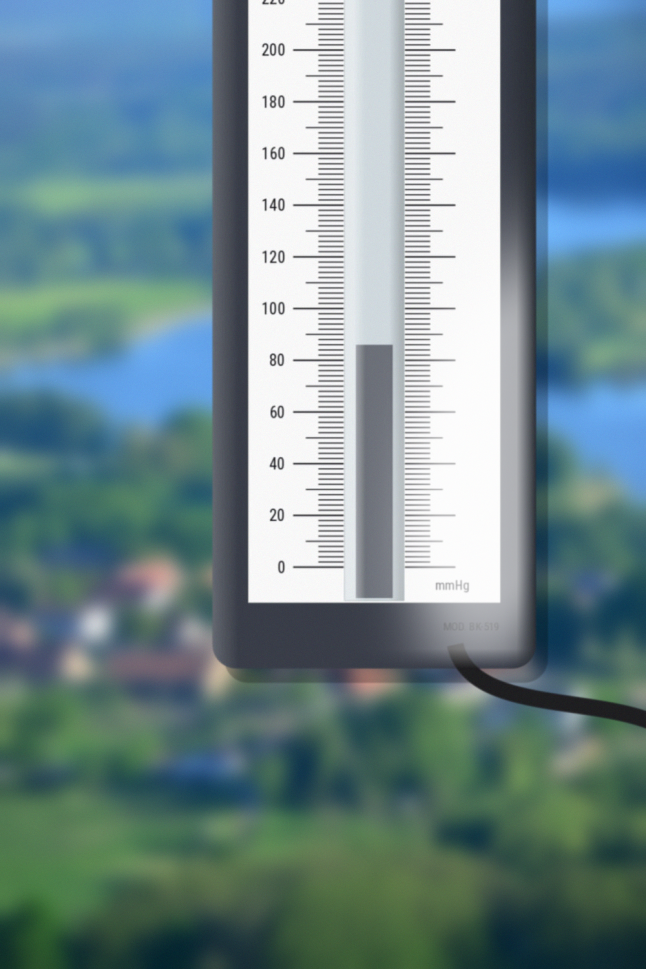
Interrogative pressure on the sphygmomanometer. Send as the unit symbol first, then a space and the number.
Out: mmHg 86
